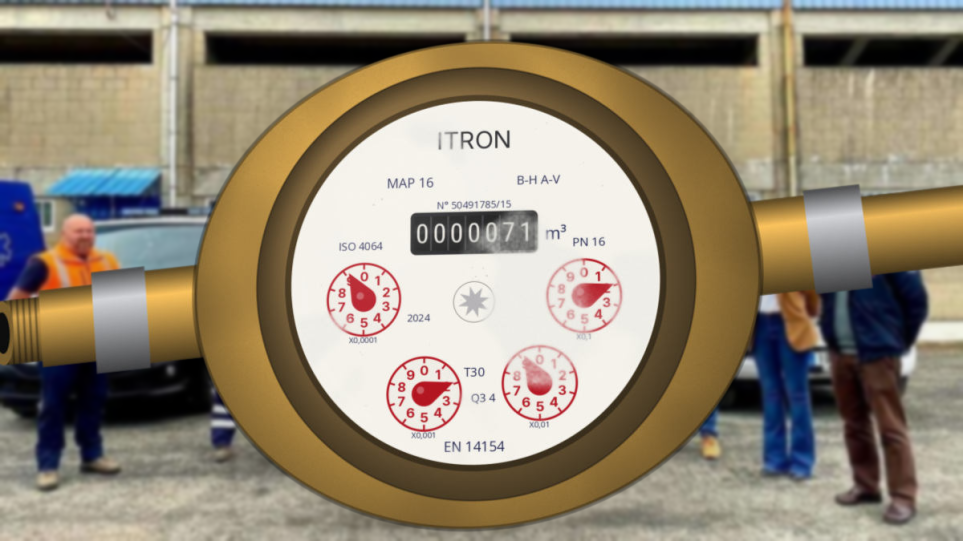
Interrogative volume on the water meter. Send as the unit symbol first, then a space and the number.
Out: m³ 71.1919
